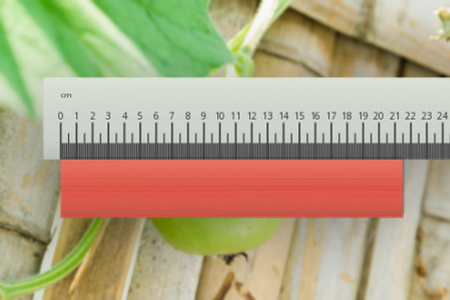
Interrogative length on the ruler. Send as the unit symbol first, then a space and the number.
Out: cm 21.5
